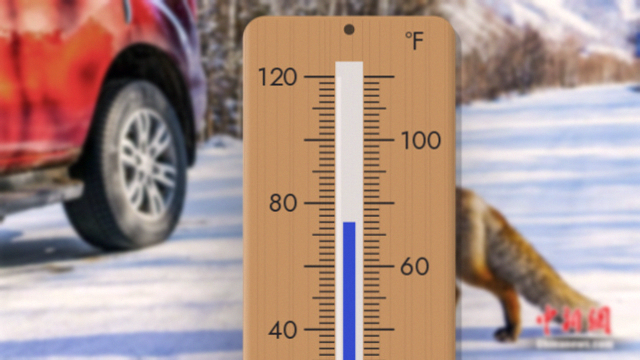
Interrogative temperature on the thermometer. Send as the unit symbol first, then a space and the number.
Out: °F 74
